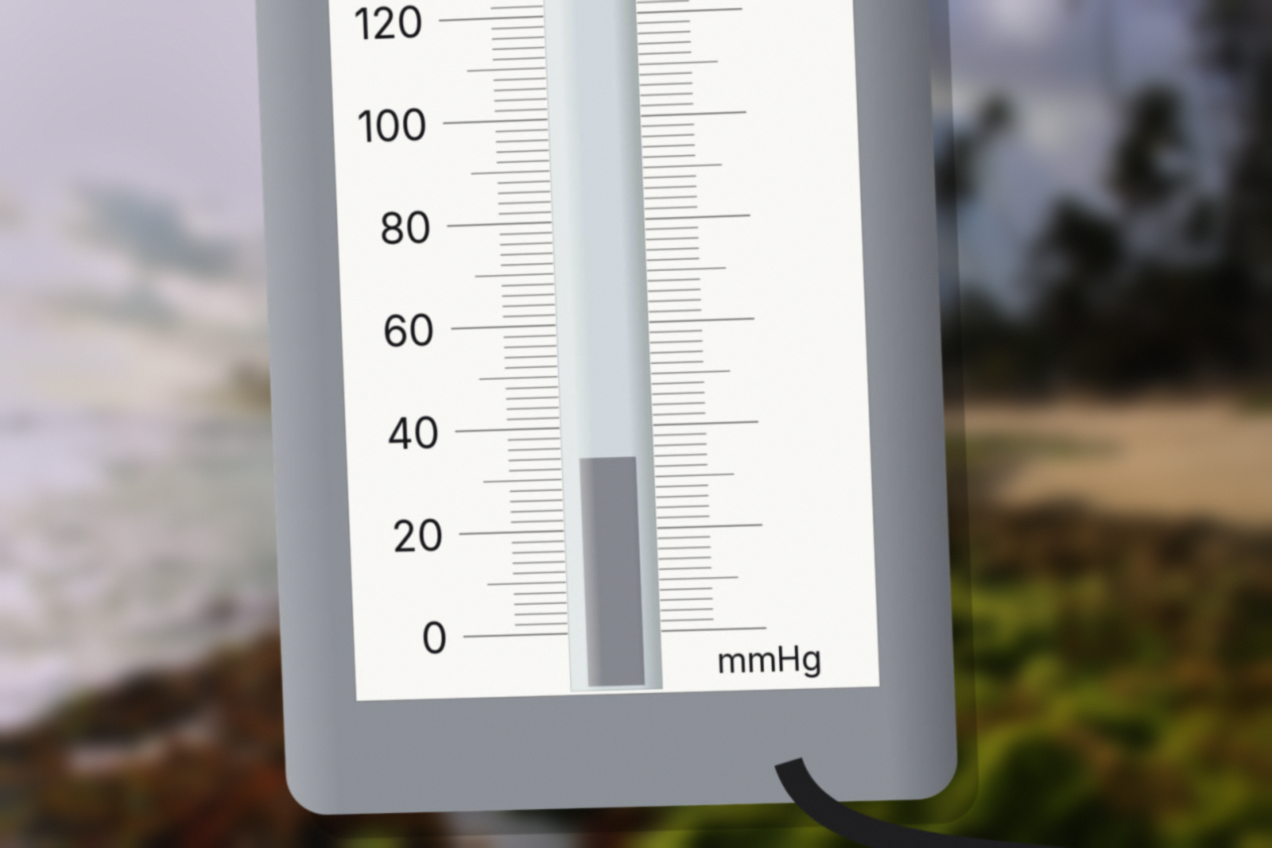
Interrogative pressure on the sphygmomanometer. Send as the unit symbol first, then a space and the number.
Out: mmHg 34
